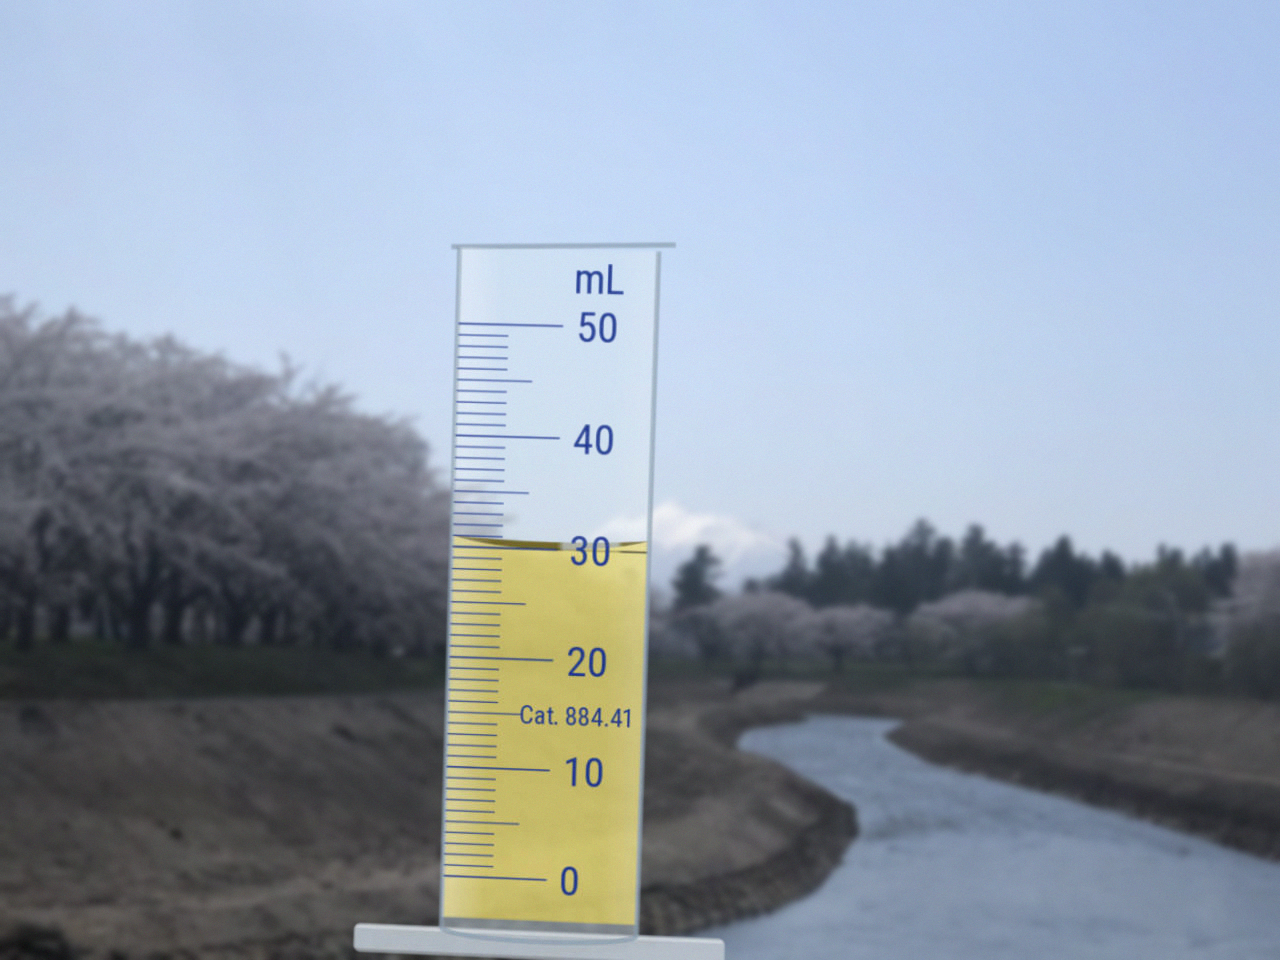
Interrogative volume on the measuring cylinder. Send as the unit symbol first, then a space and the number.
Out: mL 30
